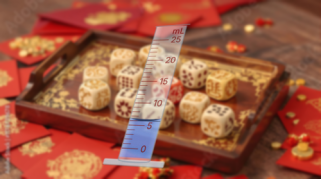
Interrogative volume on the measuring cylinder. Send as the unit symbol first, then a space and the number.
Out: mL 6
